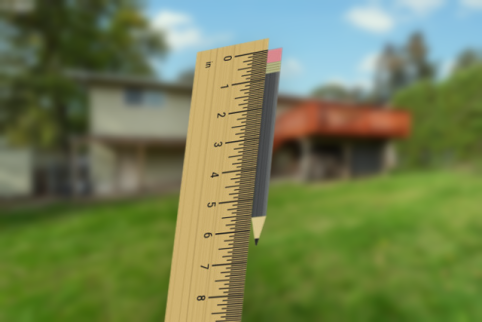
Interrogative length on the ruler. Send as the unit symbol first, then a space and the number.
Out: in 6.5
